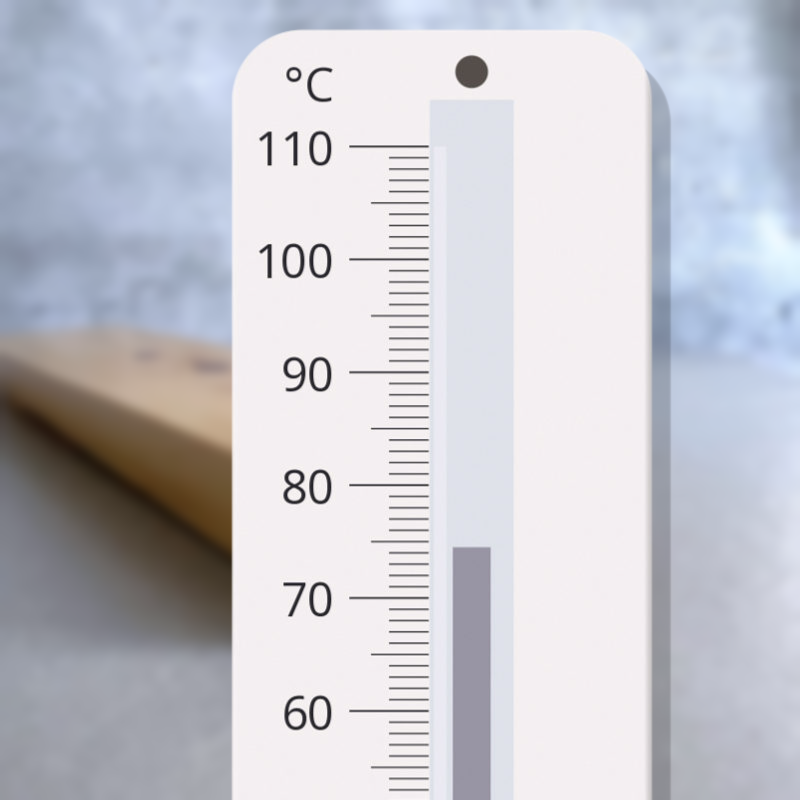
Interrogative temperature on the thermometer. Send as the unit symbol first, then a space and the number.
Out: °C 74.5
